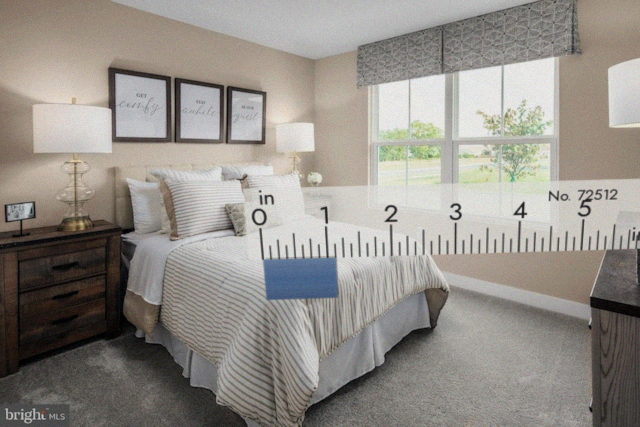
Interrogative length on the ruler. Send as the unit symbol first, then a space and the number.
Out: in 1.125
